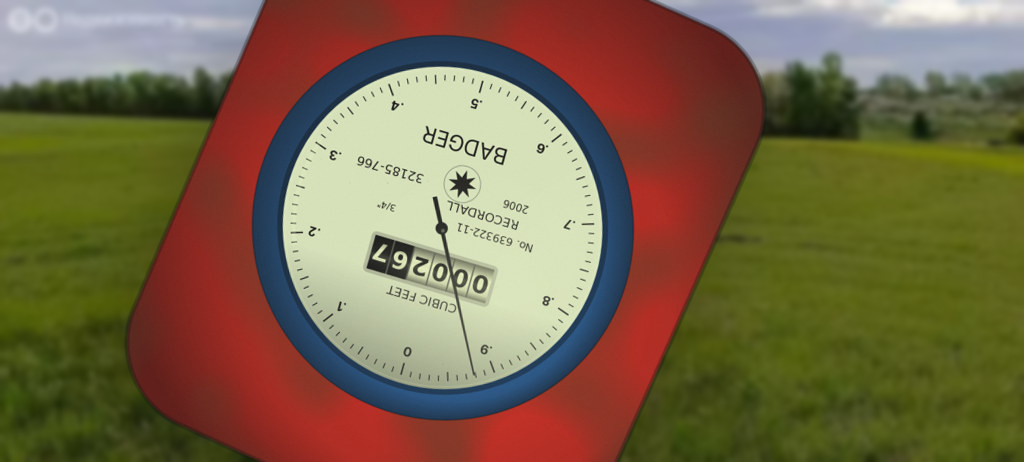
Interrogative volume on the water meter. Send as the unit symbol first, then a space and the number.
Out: ft³ 266.92
